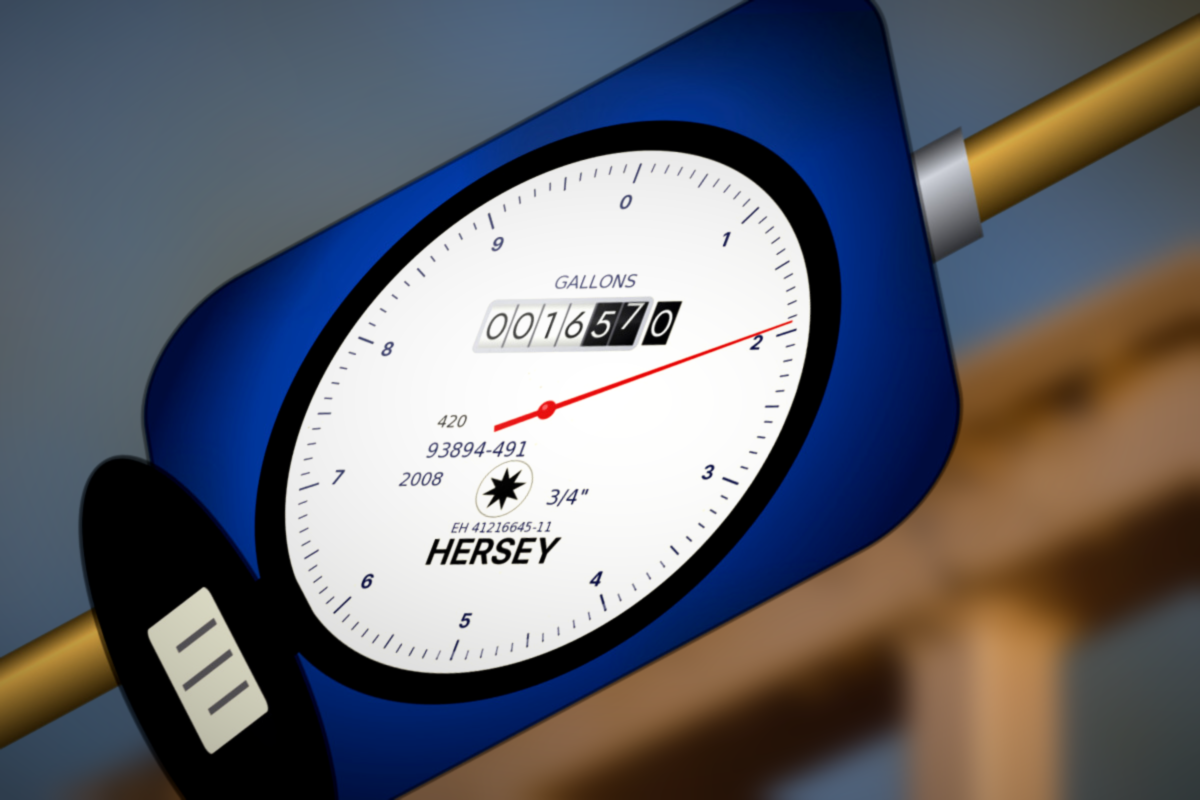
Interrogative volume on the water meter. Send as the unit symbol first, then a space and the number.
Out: gal 16571.9
